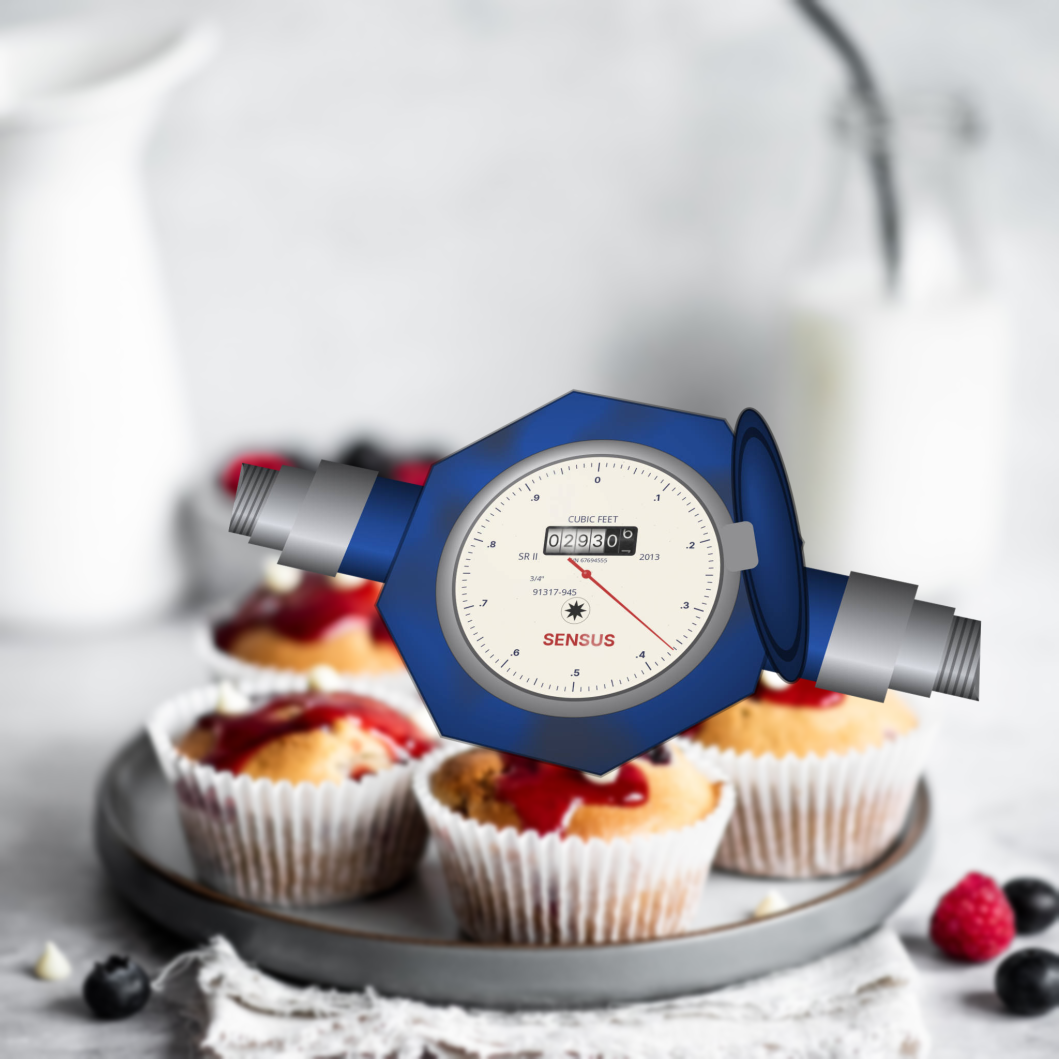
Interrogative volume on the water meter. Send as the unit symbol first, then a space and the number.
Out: ft³ 29306.36
